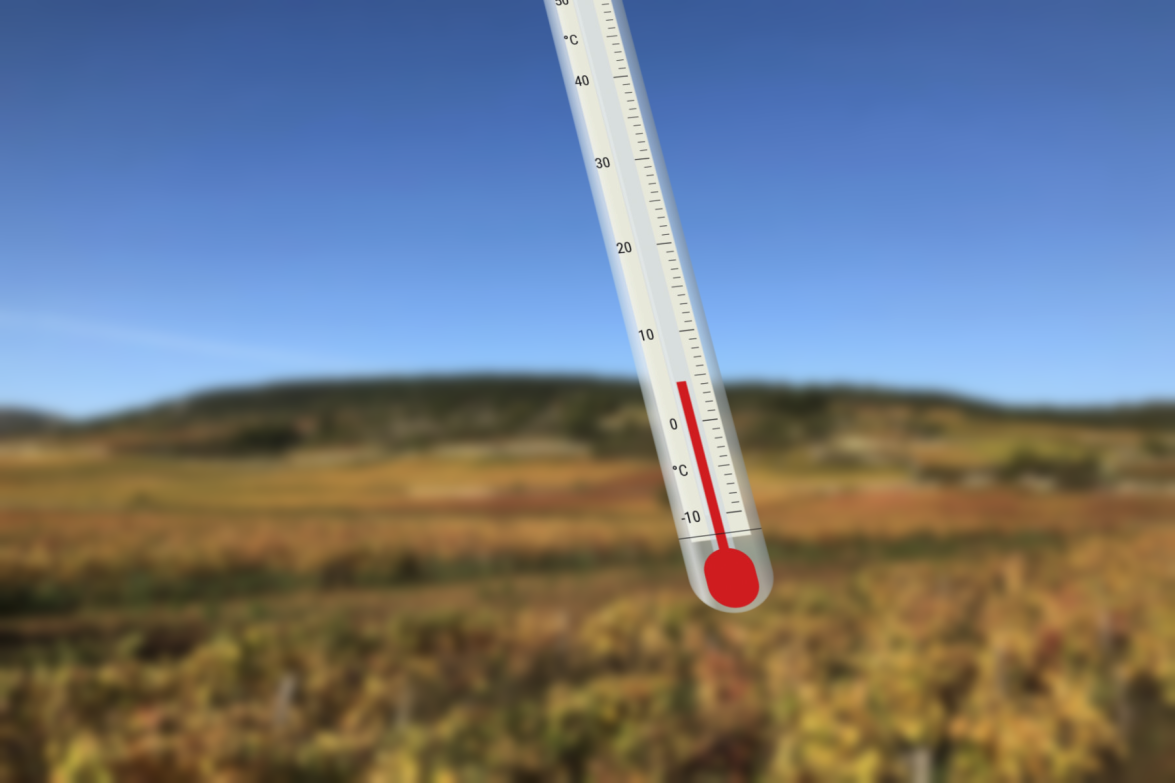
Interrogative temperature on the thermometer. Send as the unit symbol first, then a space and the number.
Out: °C 4.5
